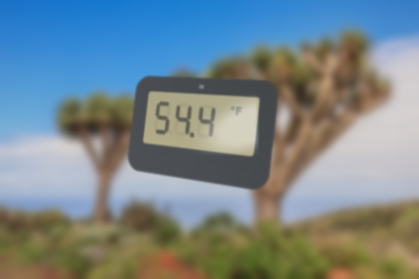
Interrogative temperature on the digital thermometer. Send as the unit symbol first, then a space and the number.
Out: °F 54.4
